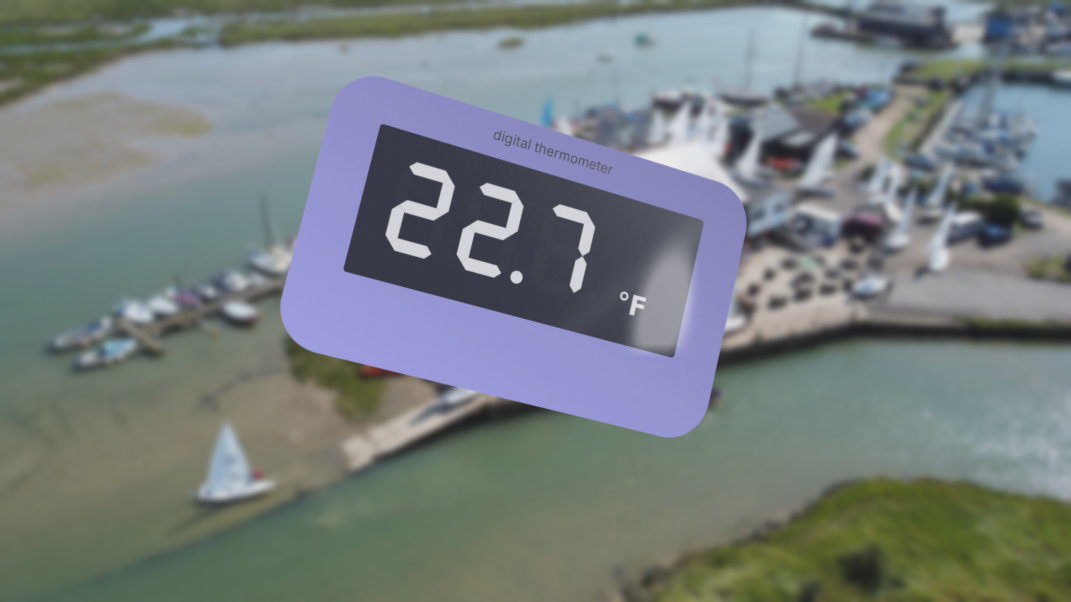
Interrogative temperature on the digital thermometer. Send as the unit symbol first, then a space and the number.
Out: °F 22.7
